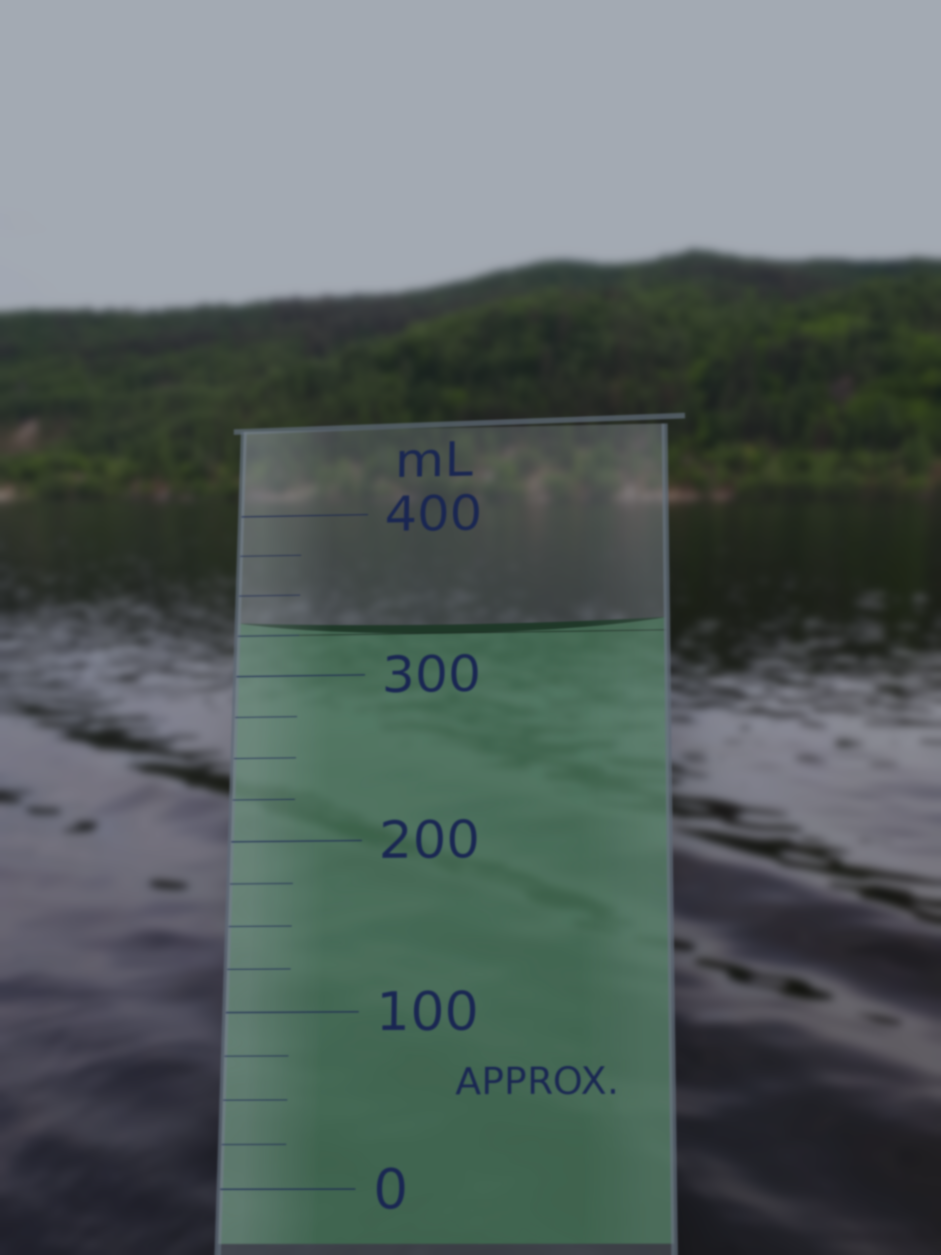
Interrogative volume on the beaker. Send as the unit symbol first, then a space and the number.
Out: mL 325
